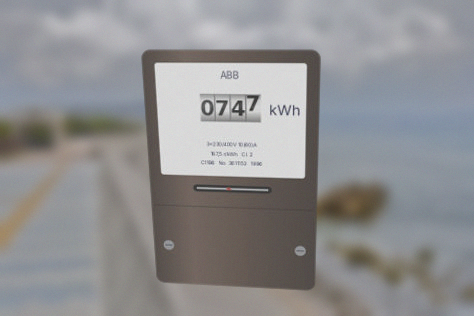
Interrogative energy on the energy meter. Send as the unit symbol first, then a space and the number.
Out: kWh 747
